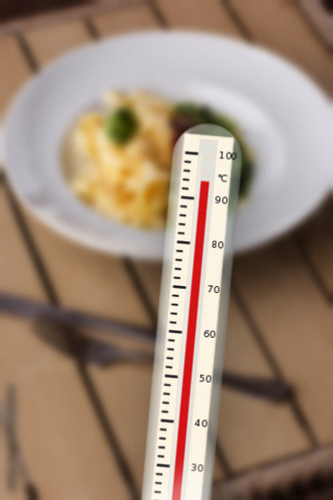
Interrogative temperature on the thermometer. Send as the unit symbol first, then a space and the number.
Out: °C 94
